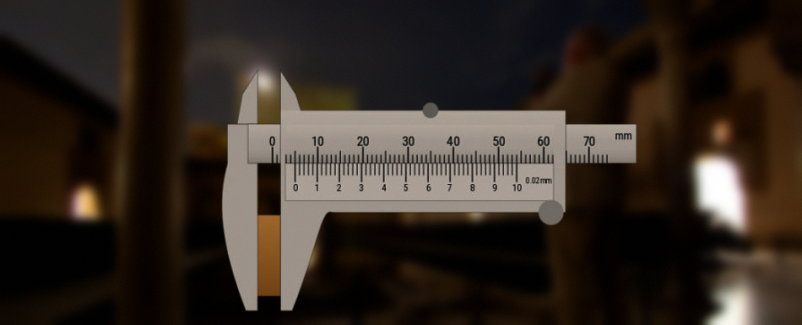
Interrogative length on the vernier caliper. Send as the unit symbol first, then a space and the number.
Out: mm 5.0
